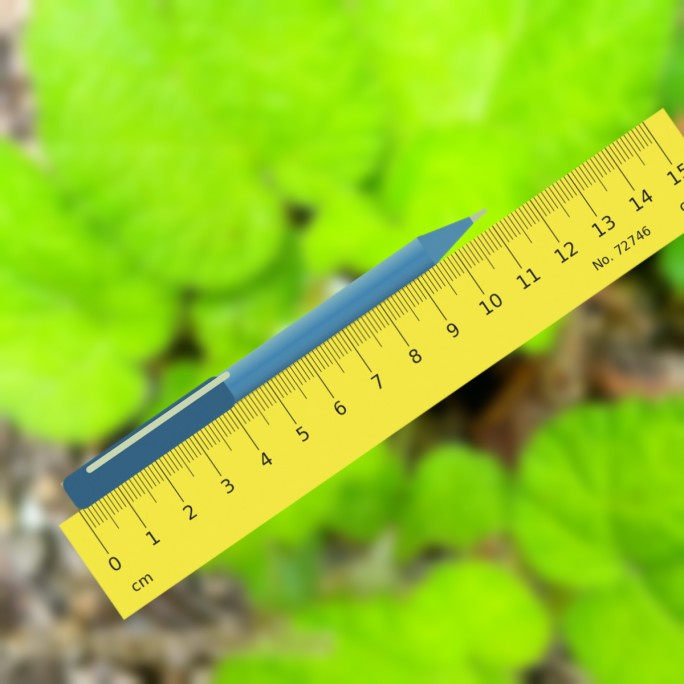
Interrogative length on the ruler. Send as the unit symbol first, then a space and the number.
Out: cm 11.1
